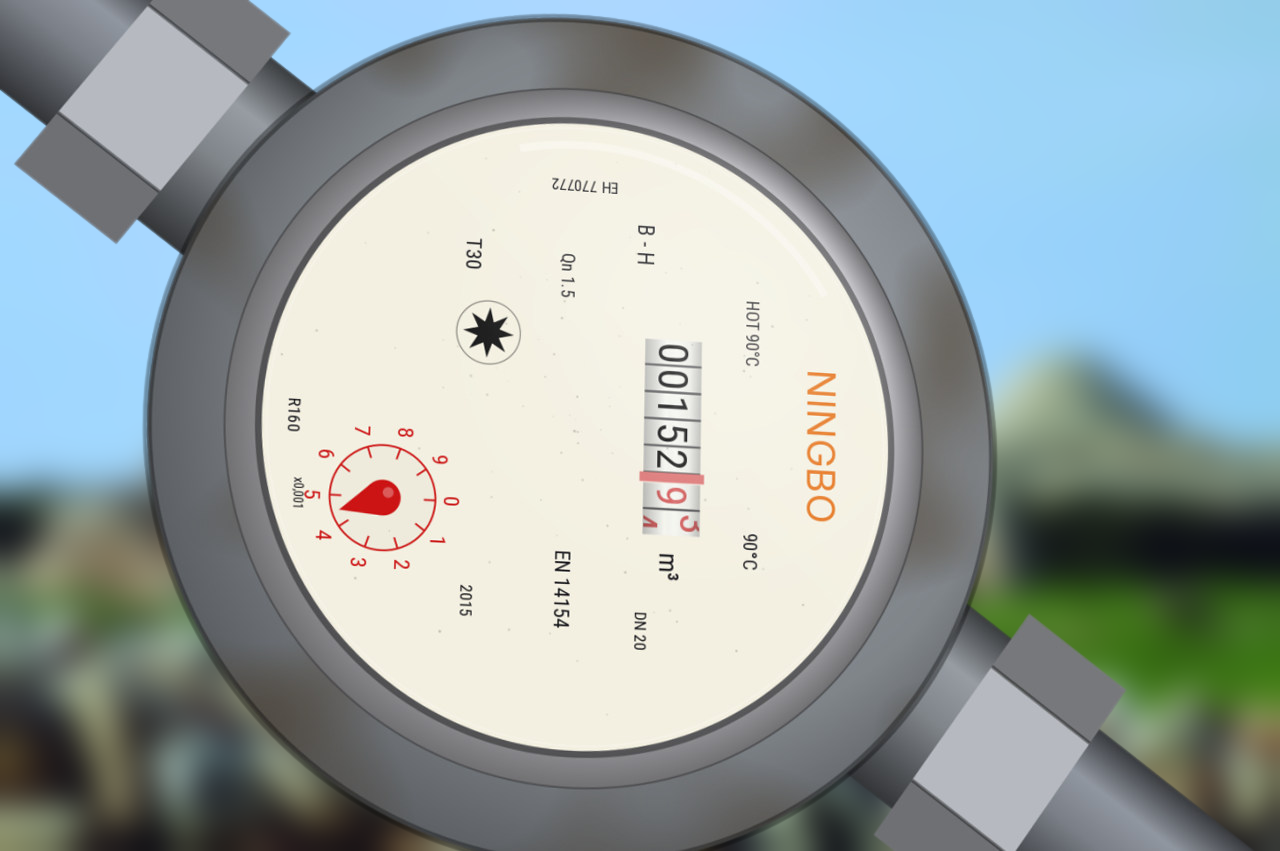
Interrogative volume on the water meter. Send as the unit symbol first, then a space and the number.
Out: m³ 152.934
